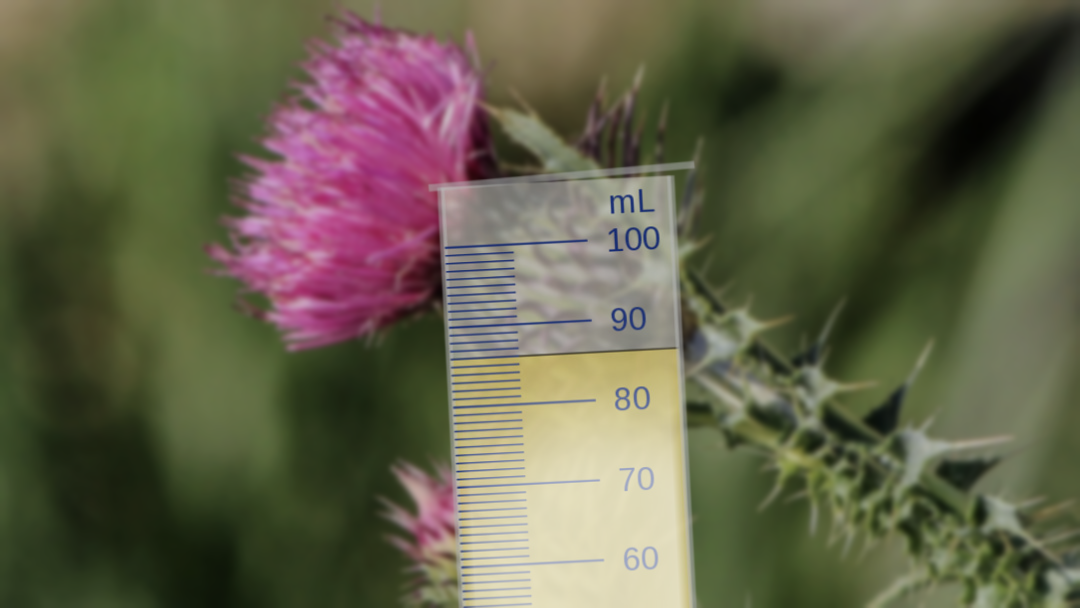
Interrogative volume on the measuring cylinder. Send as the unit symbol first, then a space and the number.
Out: mL 86
